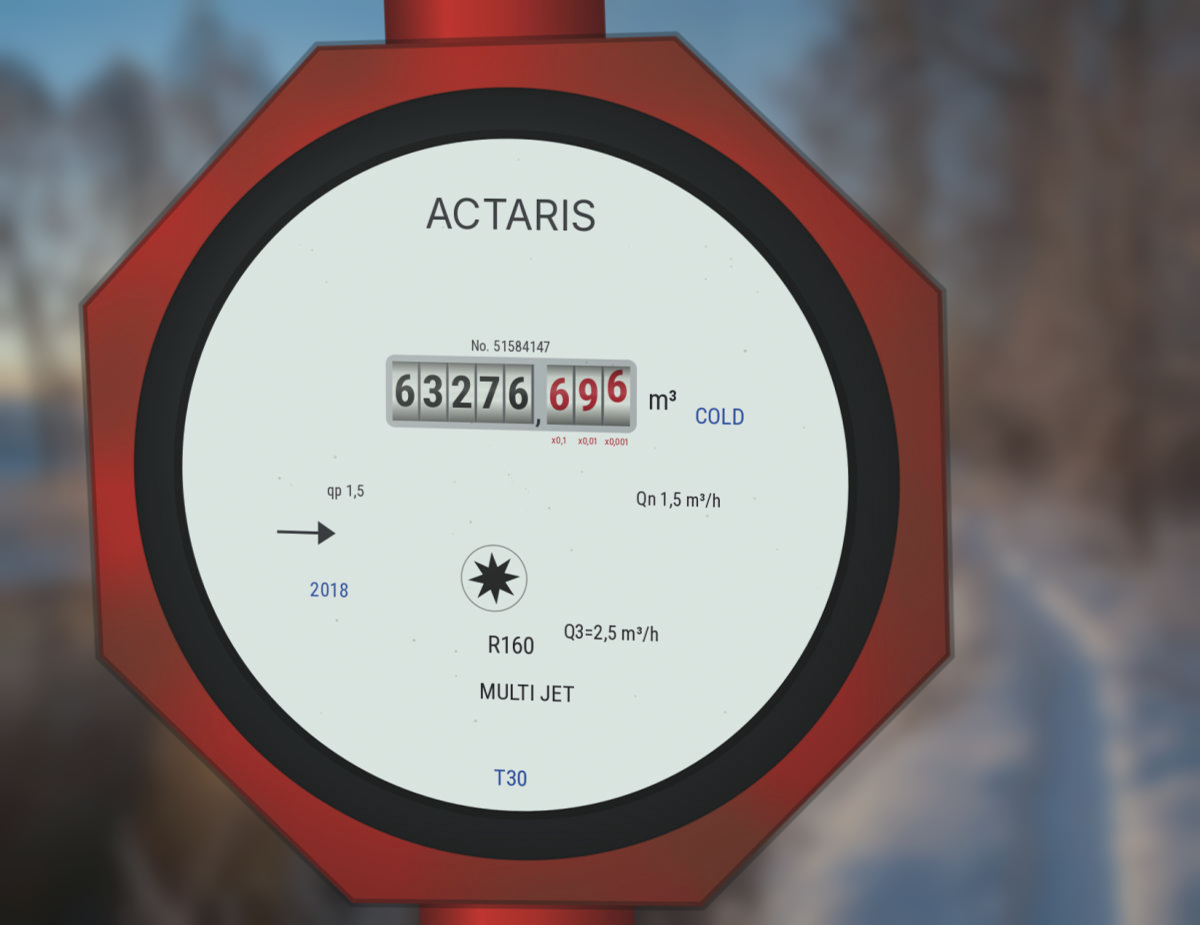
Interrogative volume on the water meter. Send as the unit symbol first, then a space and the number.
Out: m³ 63276.696
